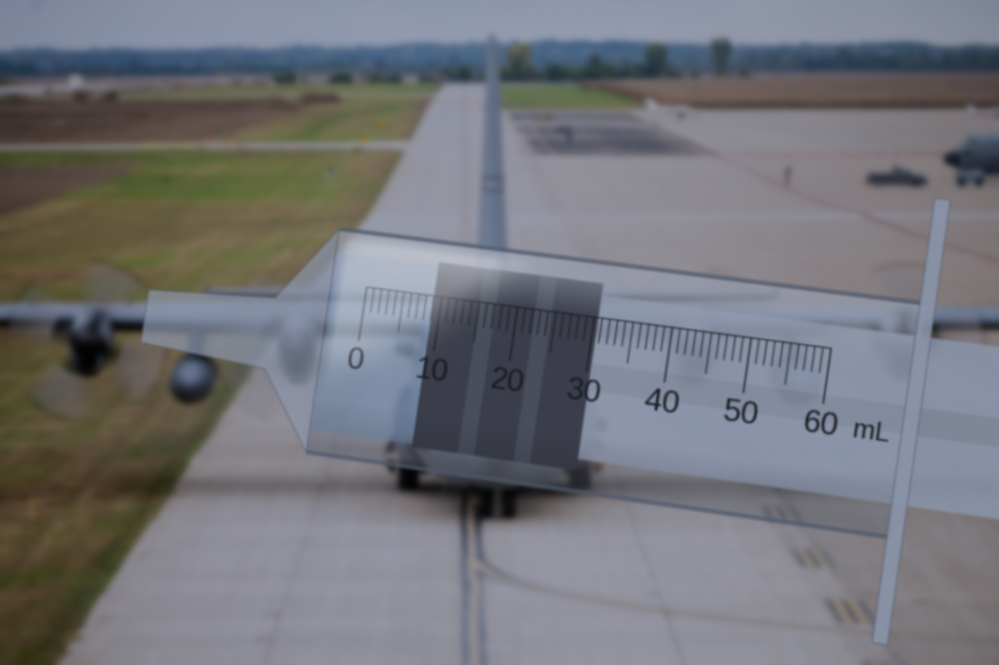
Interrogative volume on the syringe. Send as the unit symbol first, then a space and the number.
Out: mL 9
